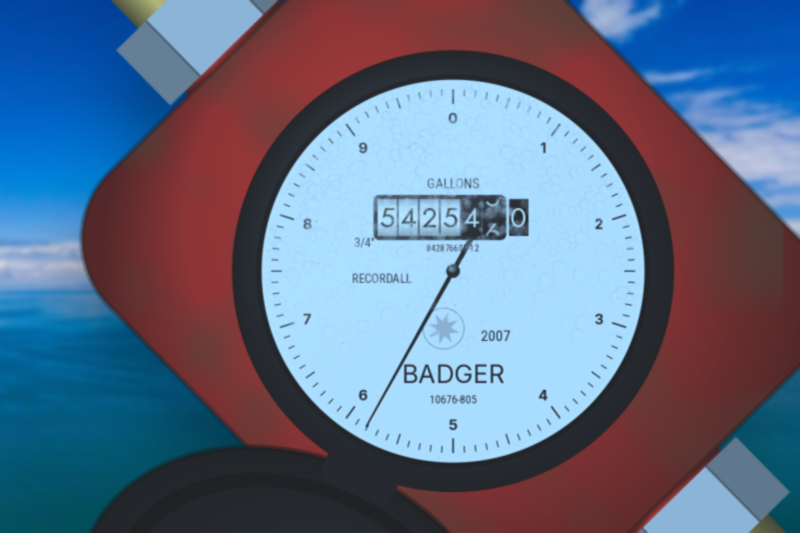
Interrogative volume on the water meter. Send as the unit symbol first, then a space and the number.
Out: gal 5425455.8
